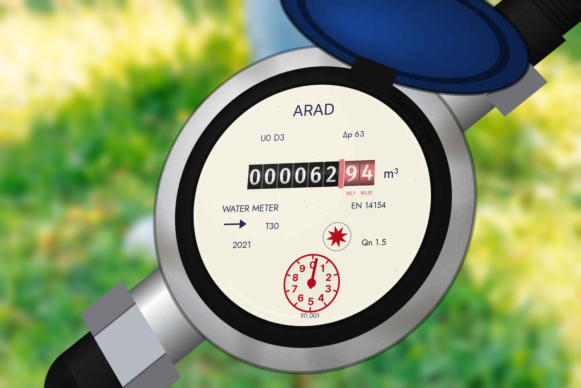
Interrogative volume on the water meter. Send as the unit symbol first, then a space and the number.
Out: m³ 62.940
